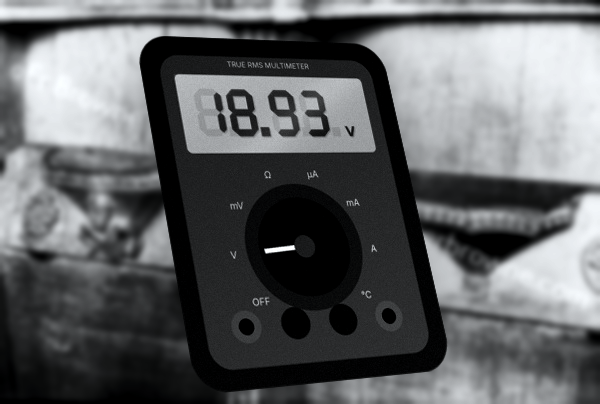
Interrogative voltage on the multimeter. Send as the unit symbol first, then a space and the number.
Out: V 18.93
